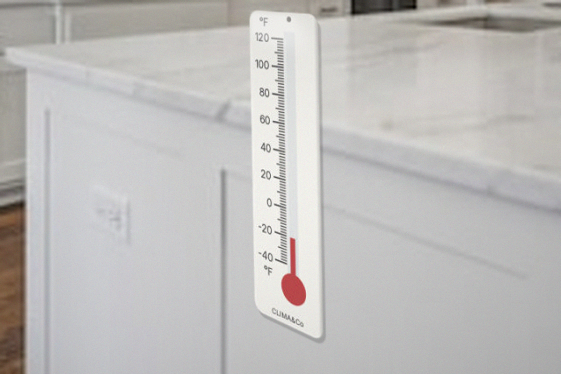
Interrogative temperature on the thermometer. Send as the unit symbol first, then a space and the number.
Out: °F -20
